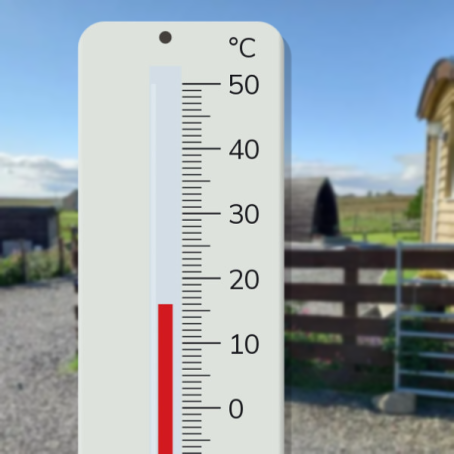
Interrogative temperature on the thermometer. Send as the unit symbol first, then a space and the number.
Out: °C 16
